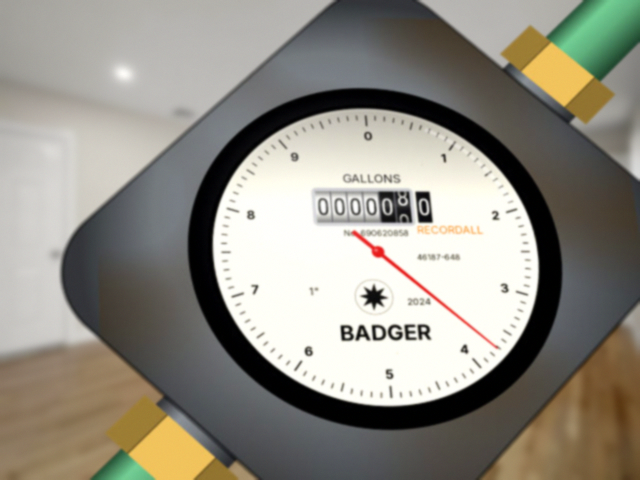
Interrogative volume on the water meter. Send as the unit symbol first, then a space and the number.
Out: gal 83.7
